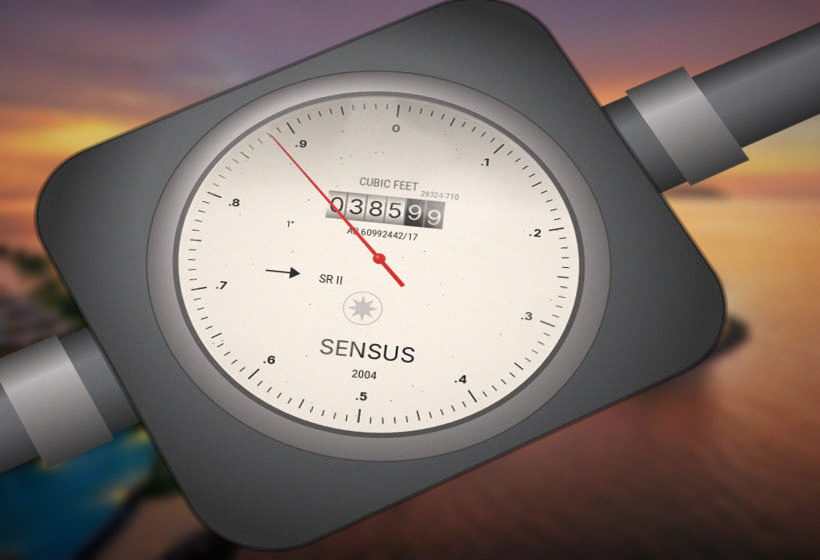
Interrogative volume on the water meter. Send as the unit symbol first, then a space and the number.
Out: ft³ 38598.88
